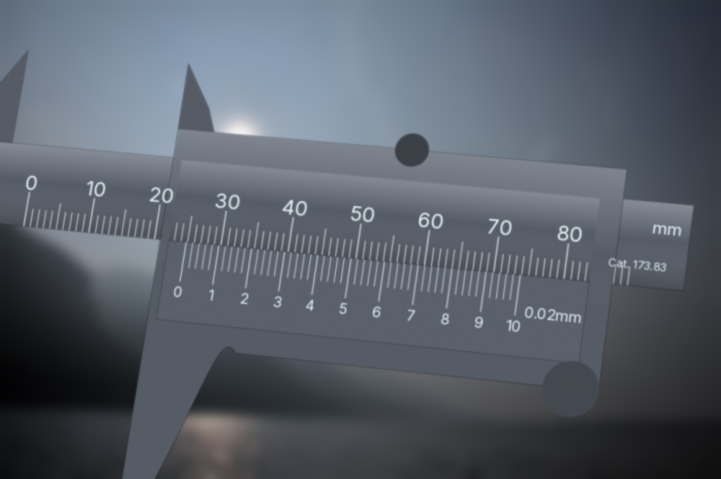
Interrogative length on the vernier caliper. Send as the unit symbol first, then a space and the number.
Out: mm 24.8
